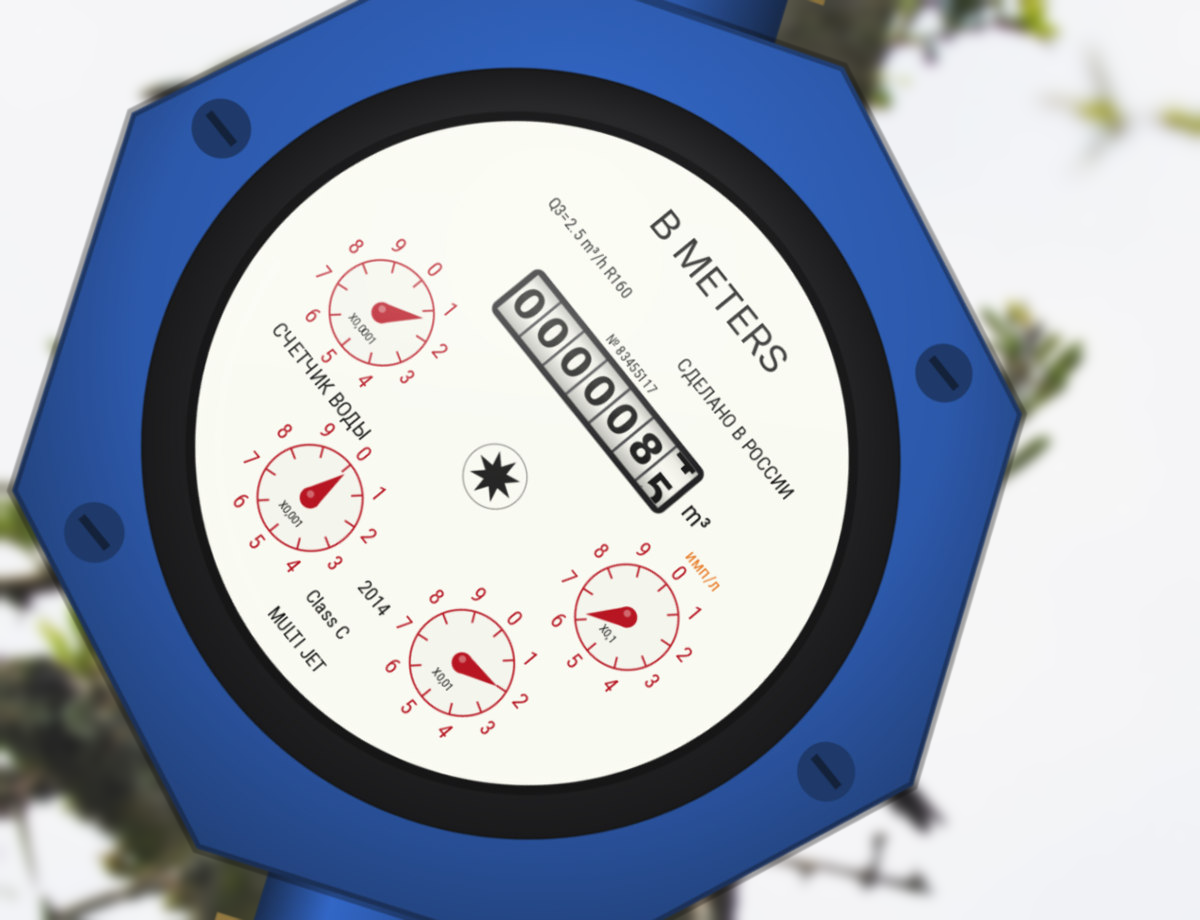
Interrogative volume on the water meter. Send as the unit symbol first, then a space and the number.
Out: m³ 84.6201
